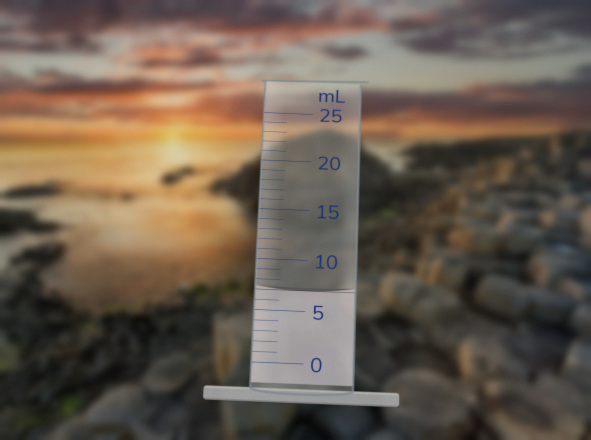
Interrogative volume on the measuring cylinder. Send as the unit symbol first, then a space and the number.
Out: mL 7
